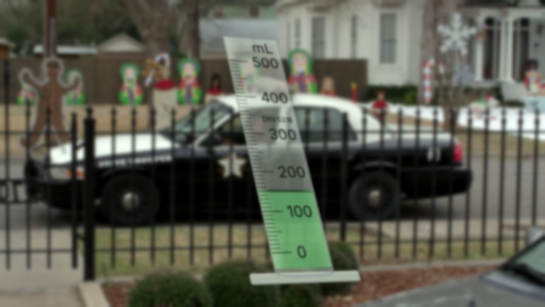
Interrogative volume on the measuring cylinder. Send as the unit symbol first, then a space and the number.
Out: mL 150
